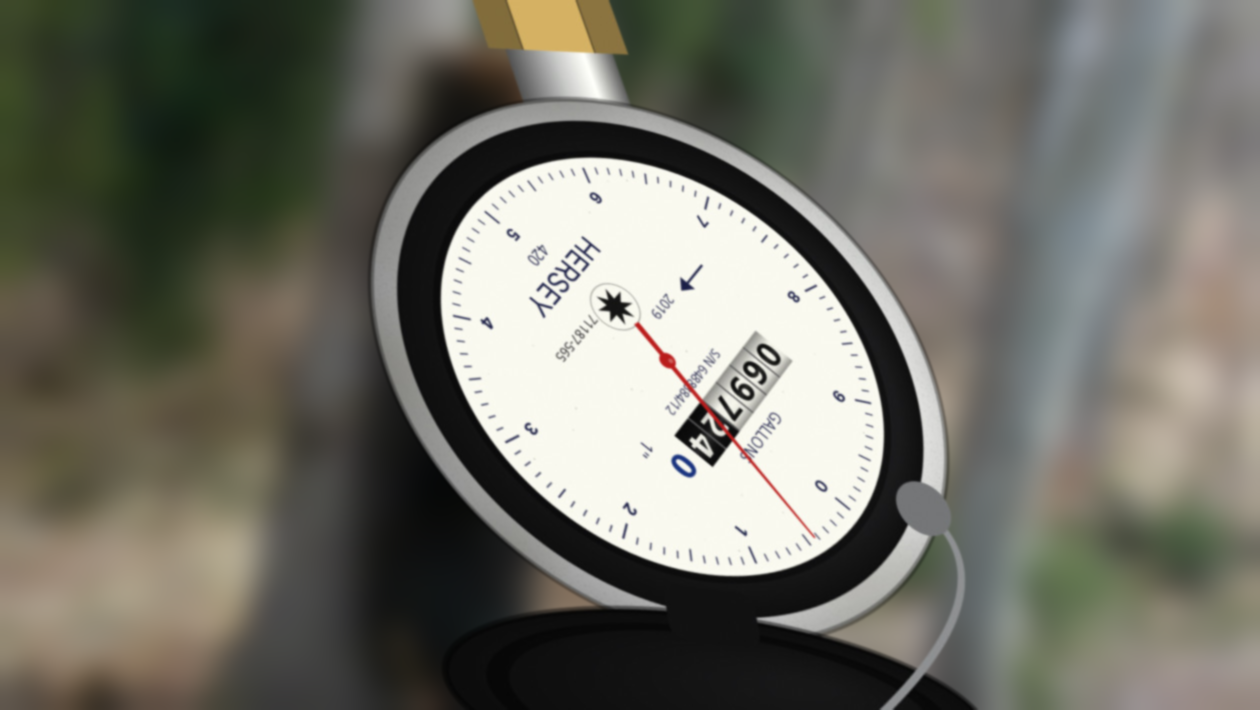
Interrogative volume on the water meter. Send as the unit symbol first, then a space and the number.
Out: gal 697240.4
